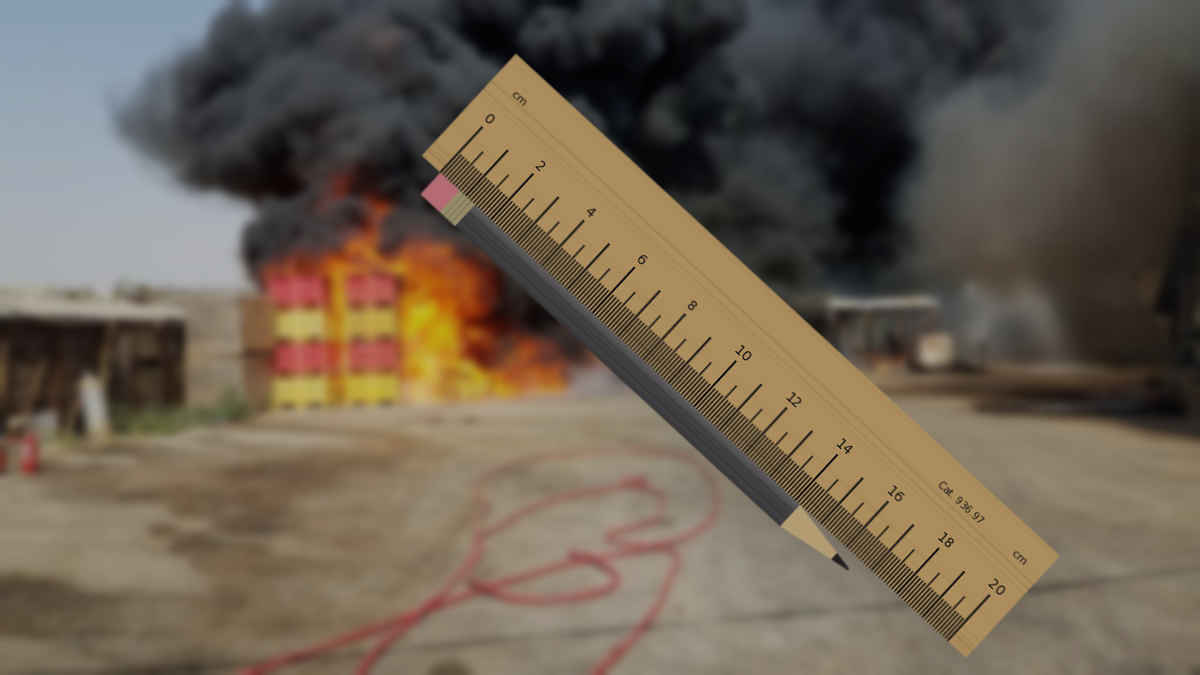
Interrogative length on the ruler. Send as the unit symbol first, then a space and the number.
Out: cm 16.5
